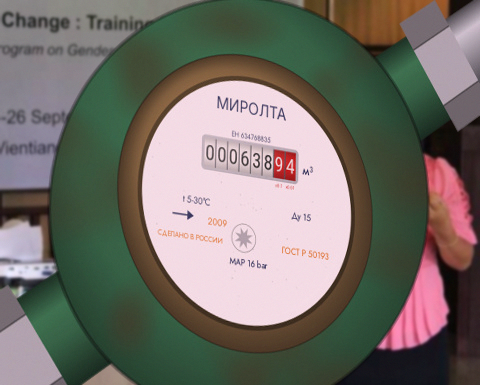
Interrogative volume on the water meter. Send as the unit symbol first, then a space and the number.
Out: m³ 638.94
